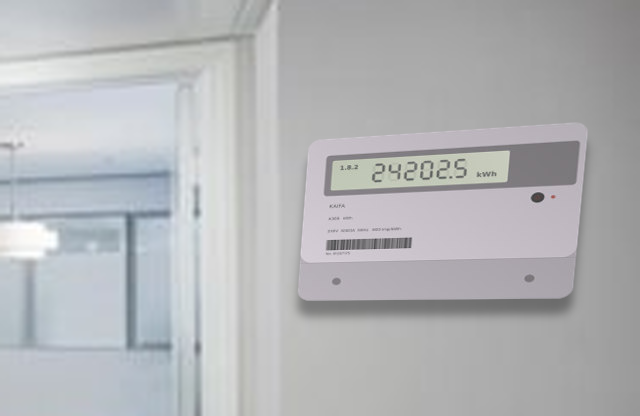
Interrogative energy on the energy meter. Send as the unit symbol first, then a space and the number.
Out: kWh 24202.5
